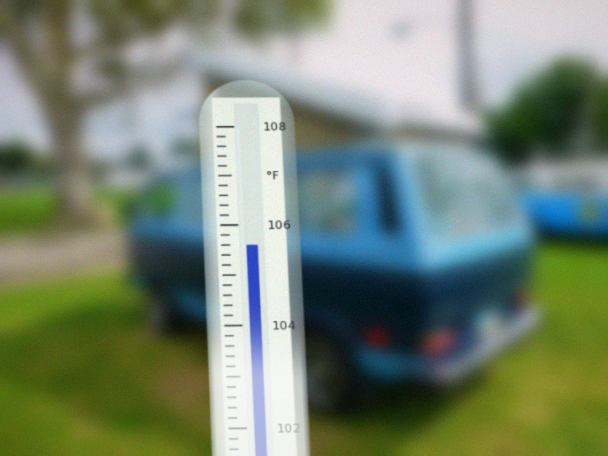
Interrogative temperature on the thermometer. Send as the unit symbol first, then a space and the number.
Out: °F 105.6
